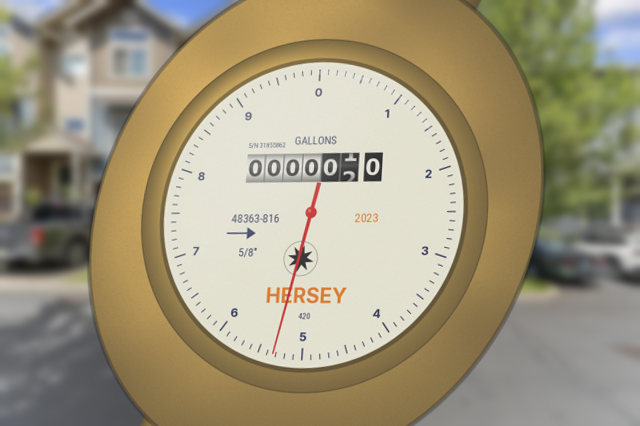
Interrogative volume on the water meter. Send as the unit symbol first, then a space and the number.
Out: gal 15.3
